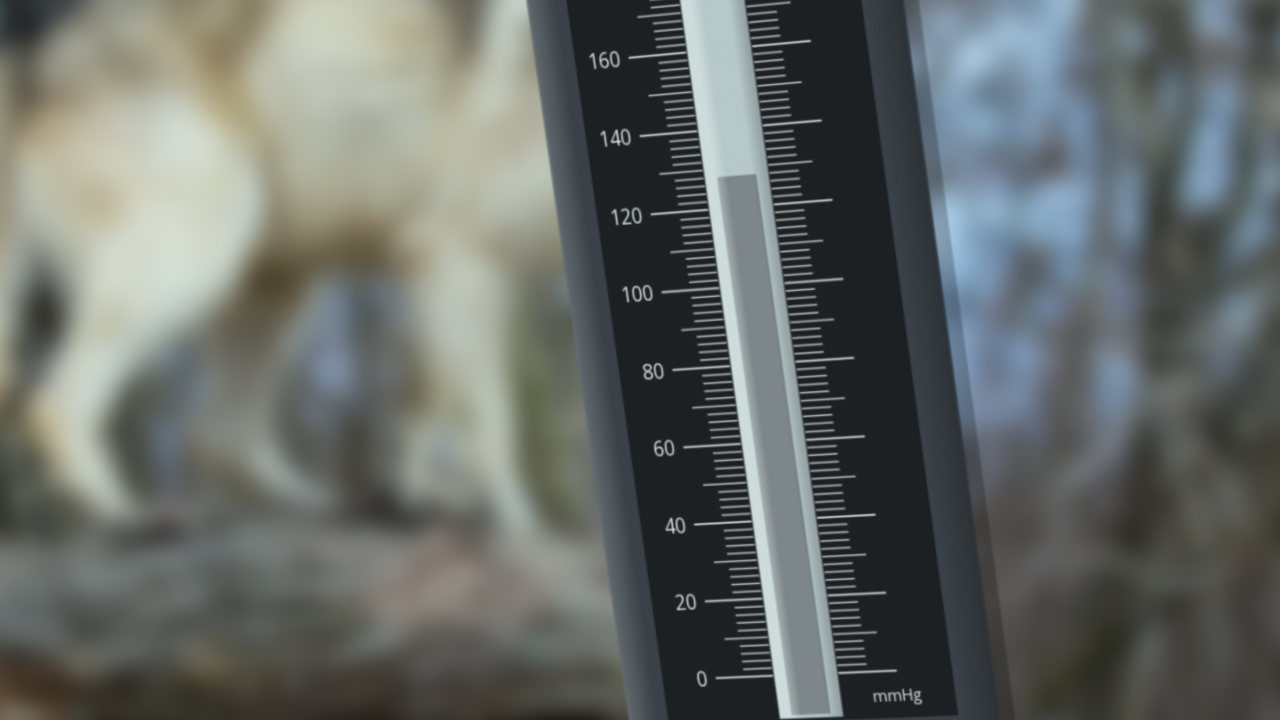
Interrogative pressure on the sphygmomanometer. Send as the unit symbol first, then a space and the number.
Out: mmHg 128
